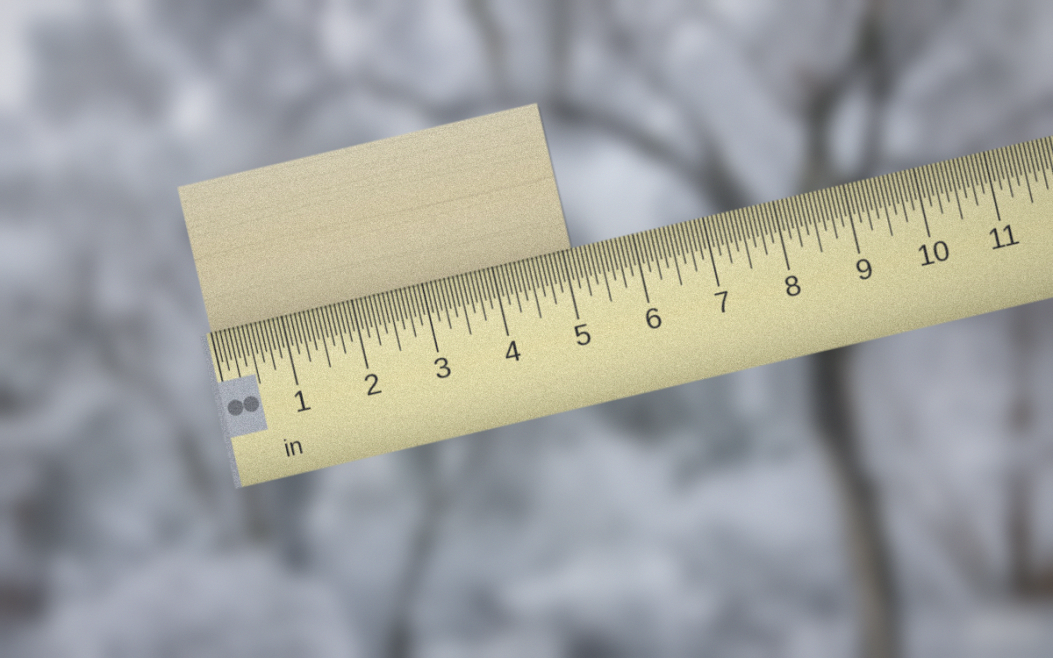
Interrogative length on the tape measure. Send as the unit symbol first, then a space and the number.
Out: in 5.125
